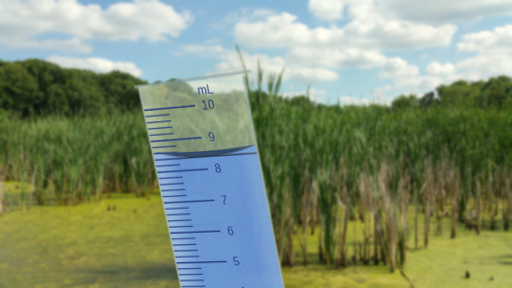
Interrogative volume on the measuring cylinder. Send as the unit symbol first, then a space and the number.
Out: mL 8.4
